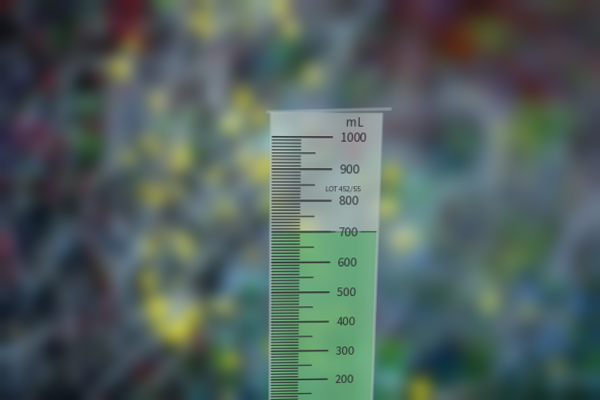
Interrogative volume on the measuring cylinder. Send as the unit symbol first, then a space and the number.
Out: mL 700
